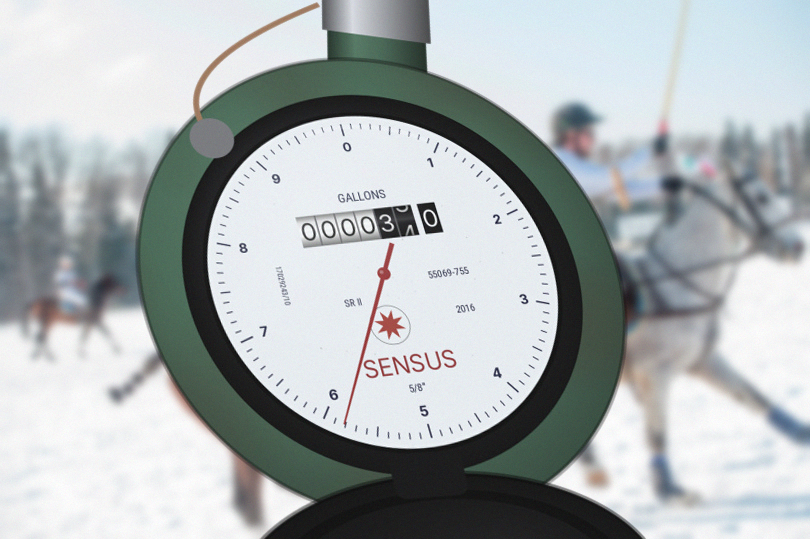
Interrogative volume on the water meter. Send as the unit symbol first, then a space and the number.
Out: gal 335.8
